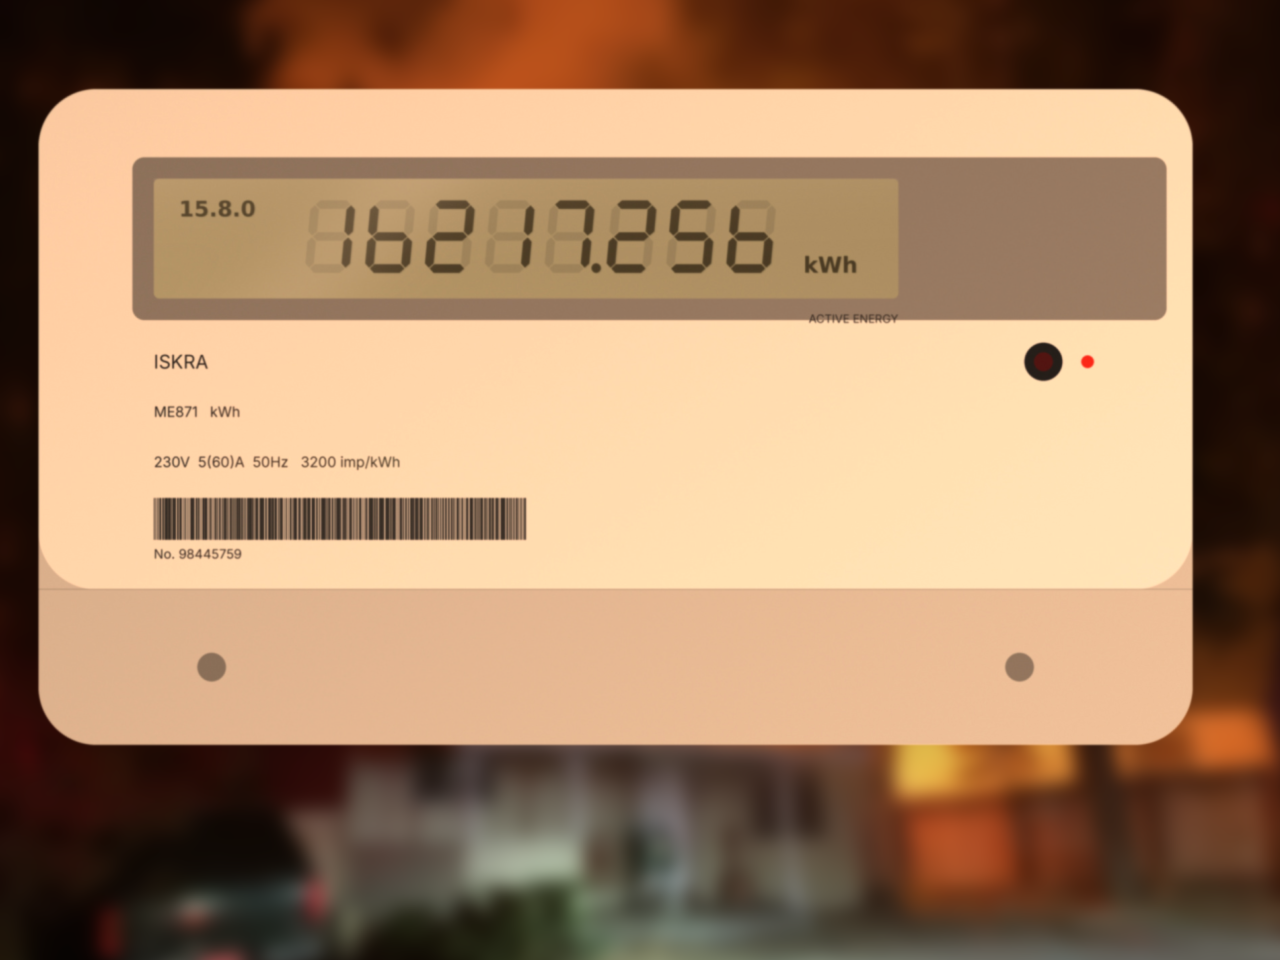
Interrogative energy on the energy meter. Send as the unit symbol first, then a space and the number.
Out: kWh 16217.256
